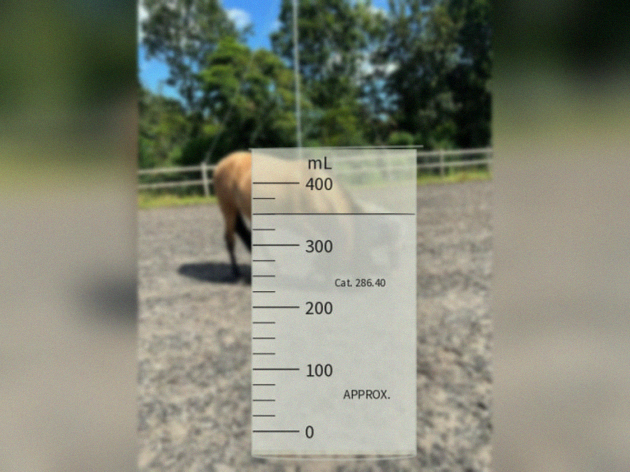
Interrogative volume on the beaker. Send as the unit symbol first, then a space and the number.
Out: mL 350
